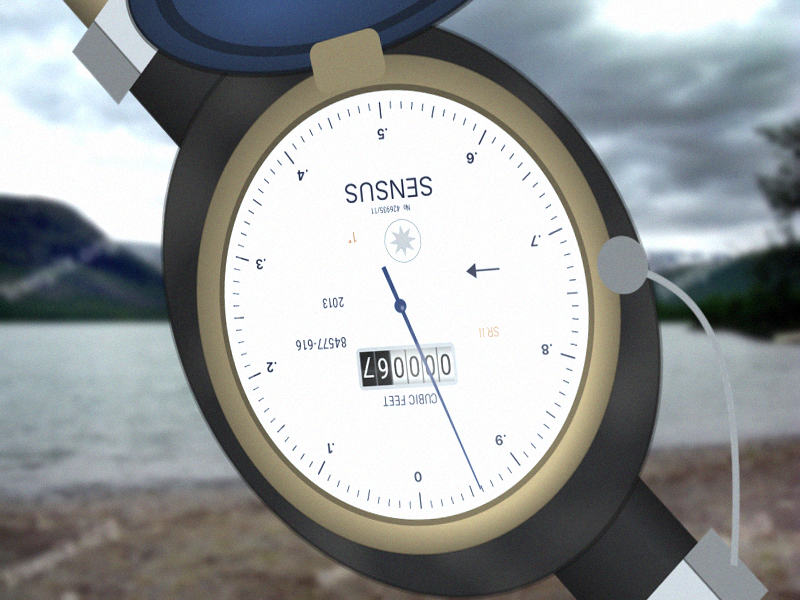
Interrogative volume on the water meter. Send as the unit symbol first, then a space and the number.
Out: ft³ 66.94
